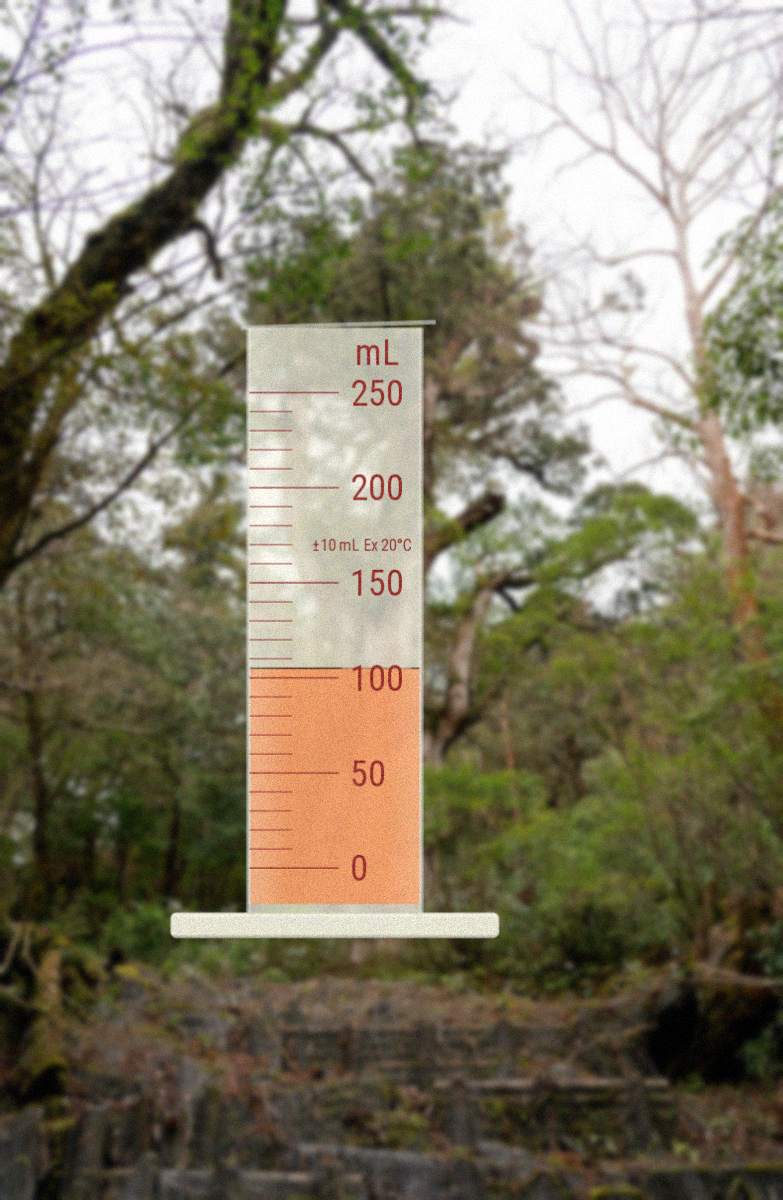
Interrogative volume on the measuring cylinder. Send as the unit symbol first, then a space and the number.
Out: mL 105
